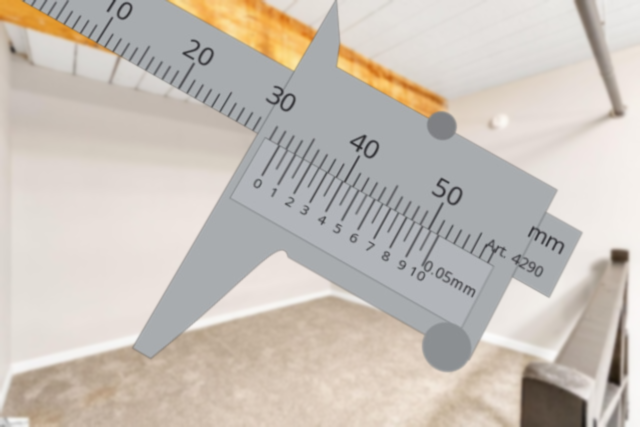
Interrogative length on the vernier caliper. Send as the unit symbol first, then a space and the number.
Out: mm 32.2
